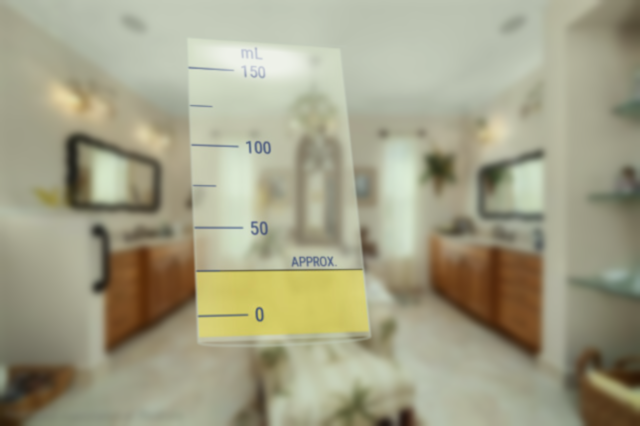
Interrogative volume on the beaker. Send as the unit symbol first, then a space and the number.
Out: mL 25
